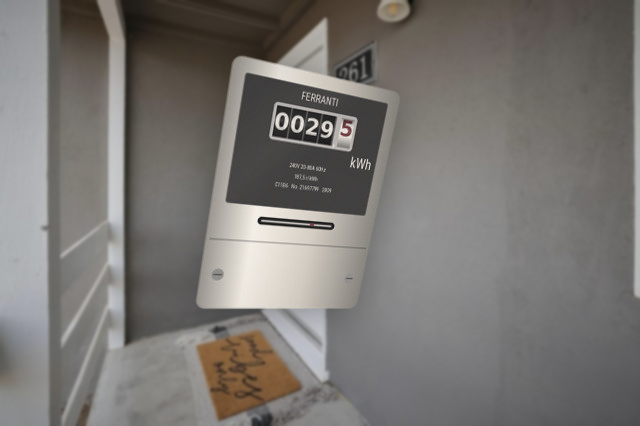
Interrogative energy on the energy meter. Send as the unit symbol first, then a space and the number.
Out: kWh 29.5
